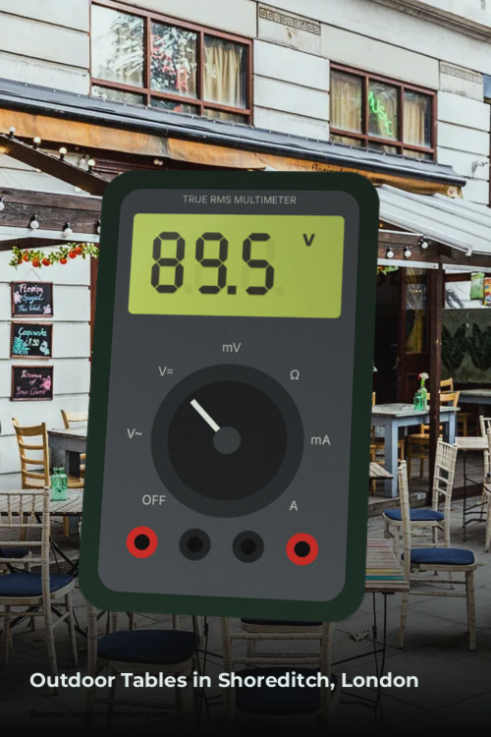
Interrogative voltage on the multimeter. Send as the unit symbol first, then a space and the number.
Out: V 89.5
